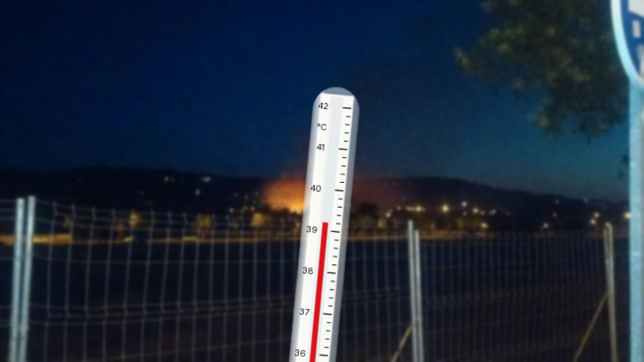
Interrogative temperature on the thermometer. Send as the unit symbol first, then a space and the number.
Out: °C 39.2
